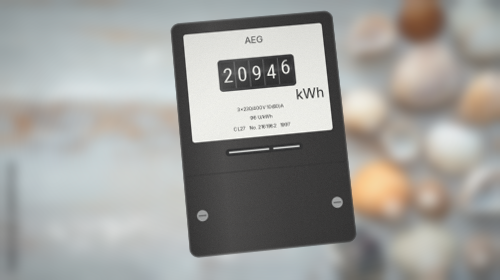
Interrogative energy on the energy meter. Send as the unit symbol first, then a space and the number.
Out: kWh 20946
